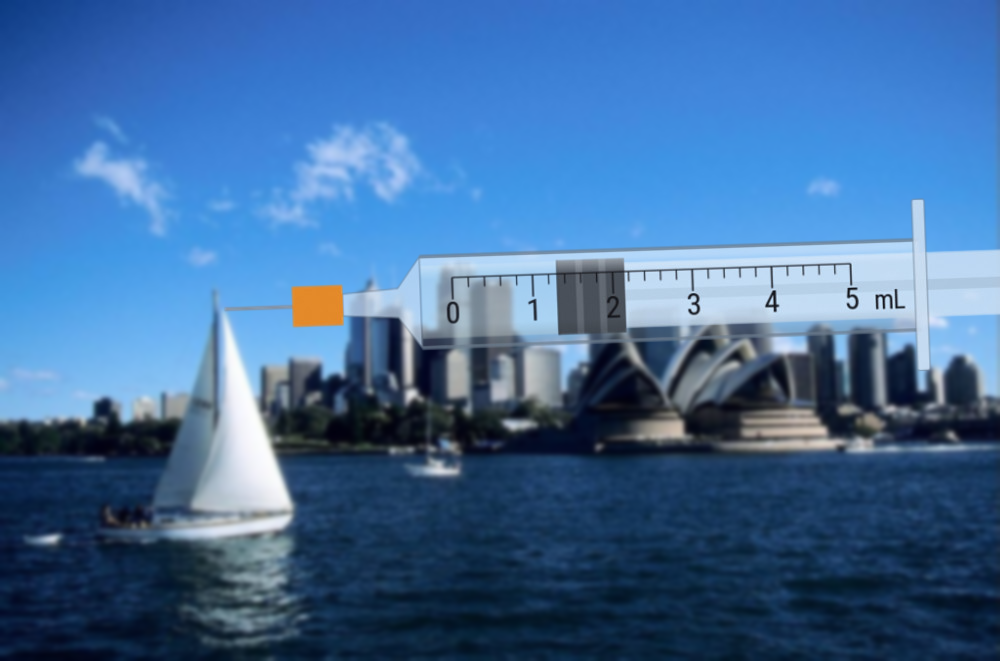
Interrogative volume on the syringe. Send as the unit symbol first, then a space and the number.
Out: mL 1.3
